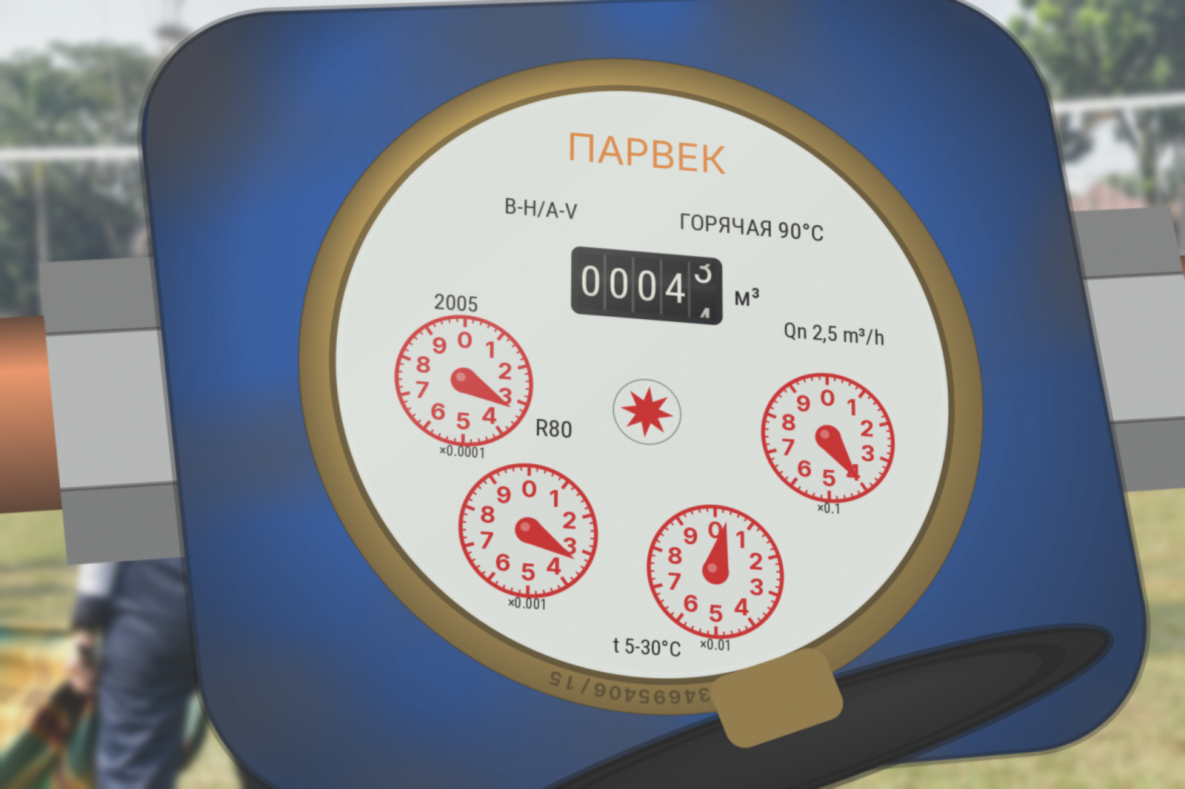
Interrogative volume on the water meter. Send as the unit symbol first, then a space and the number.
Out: m³ 43.4033
